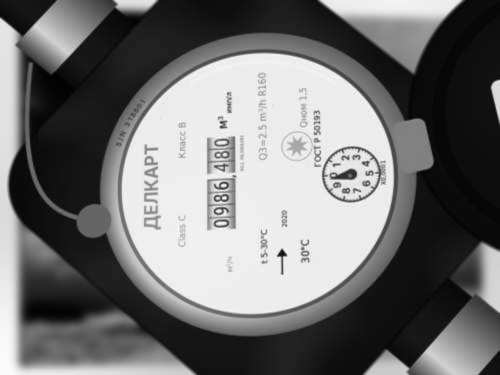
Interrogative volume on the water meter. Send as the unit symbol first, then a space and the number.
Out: m³ 986.4799
